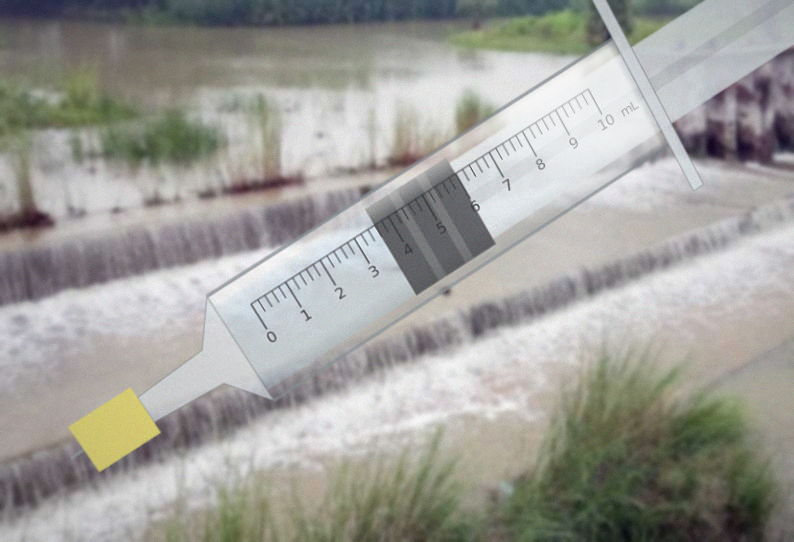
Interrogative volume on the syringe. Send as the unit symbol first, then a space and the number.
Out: mL 3.6
